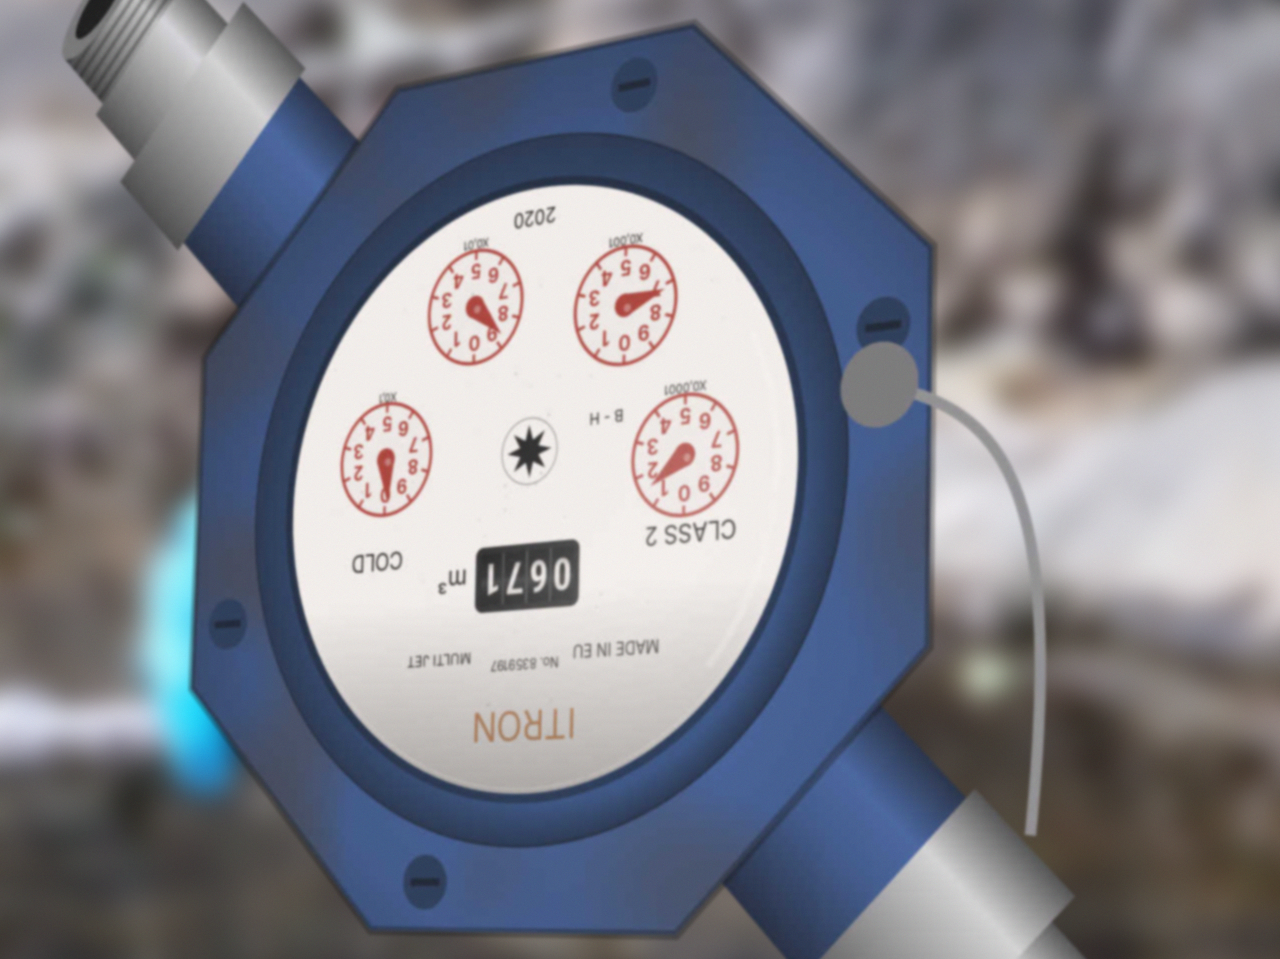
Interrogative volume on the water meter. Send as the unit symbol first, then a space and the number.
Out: m³ 670.9871
